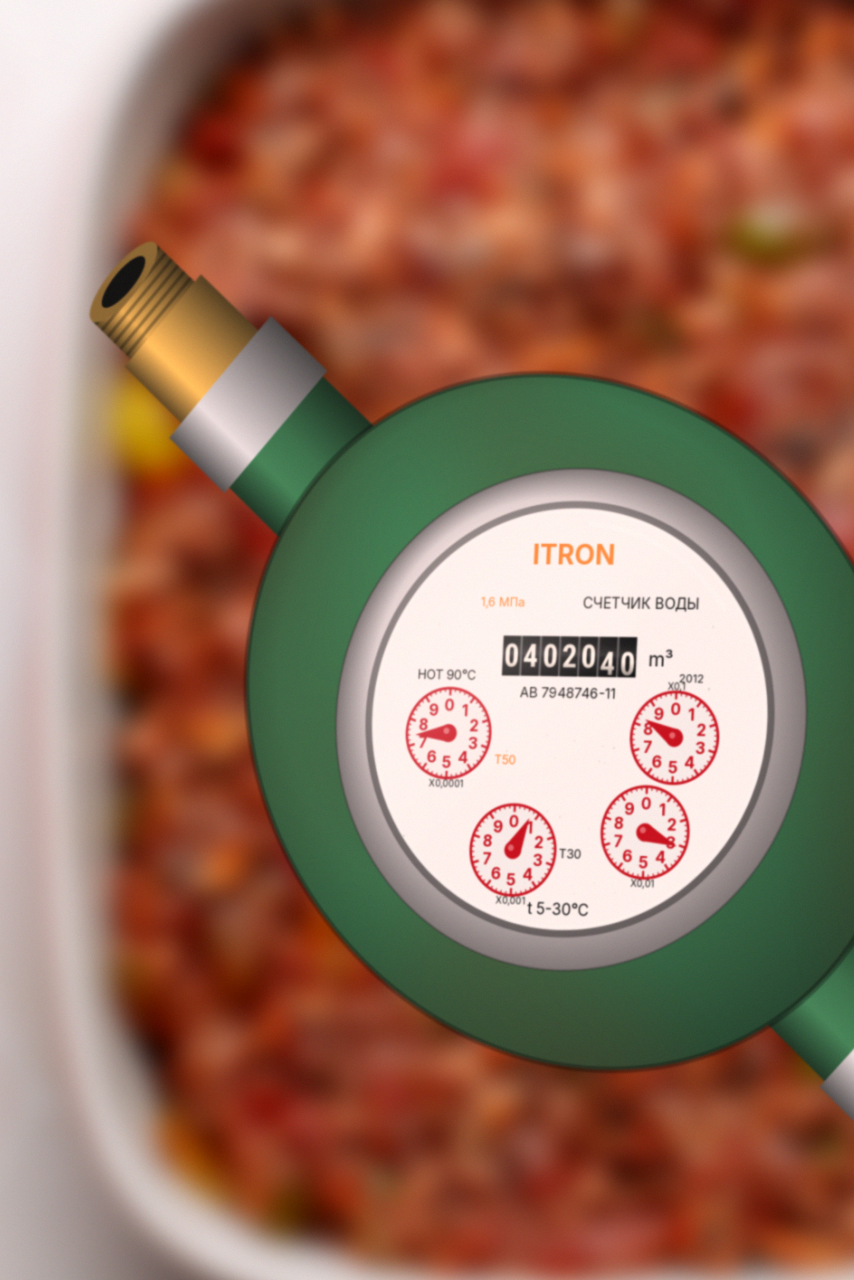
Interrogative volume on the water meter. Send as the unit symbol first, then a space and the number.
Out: m³ 402039.8307
